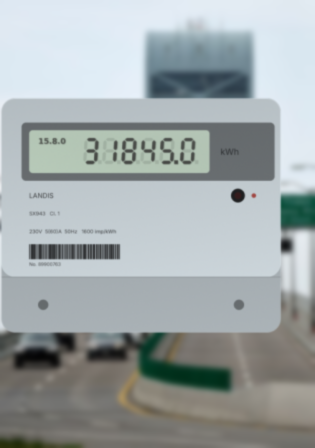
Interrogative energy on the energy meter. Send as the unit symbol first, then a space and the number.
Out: kWh 31845.0
